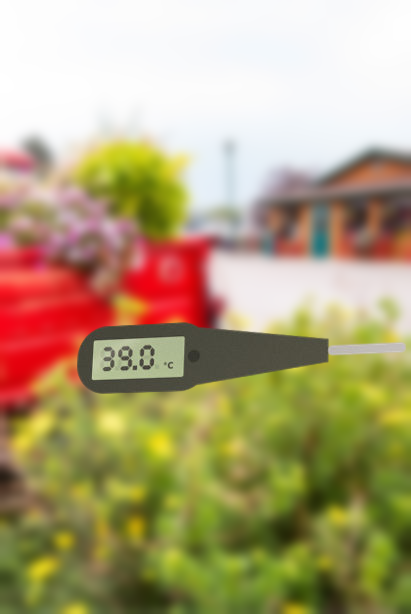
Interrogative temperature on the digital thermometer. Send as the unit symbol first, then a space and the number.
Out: °C 39.0
